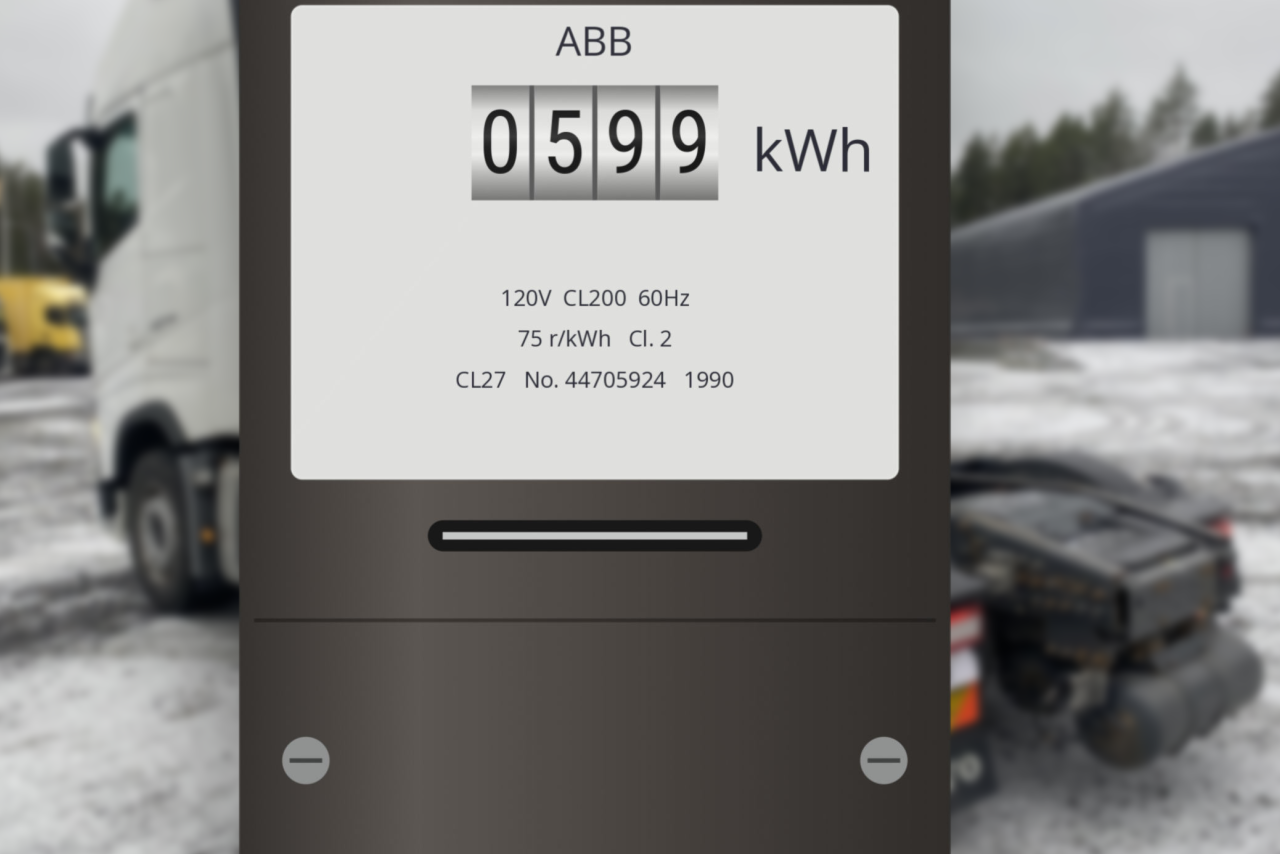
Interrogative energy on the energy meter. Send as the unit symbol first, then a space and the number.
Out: kWh 599
